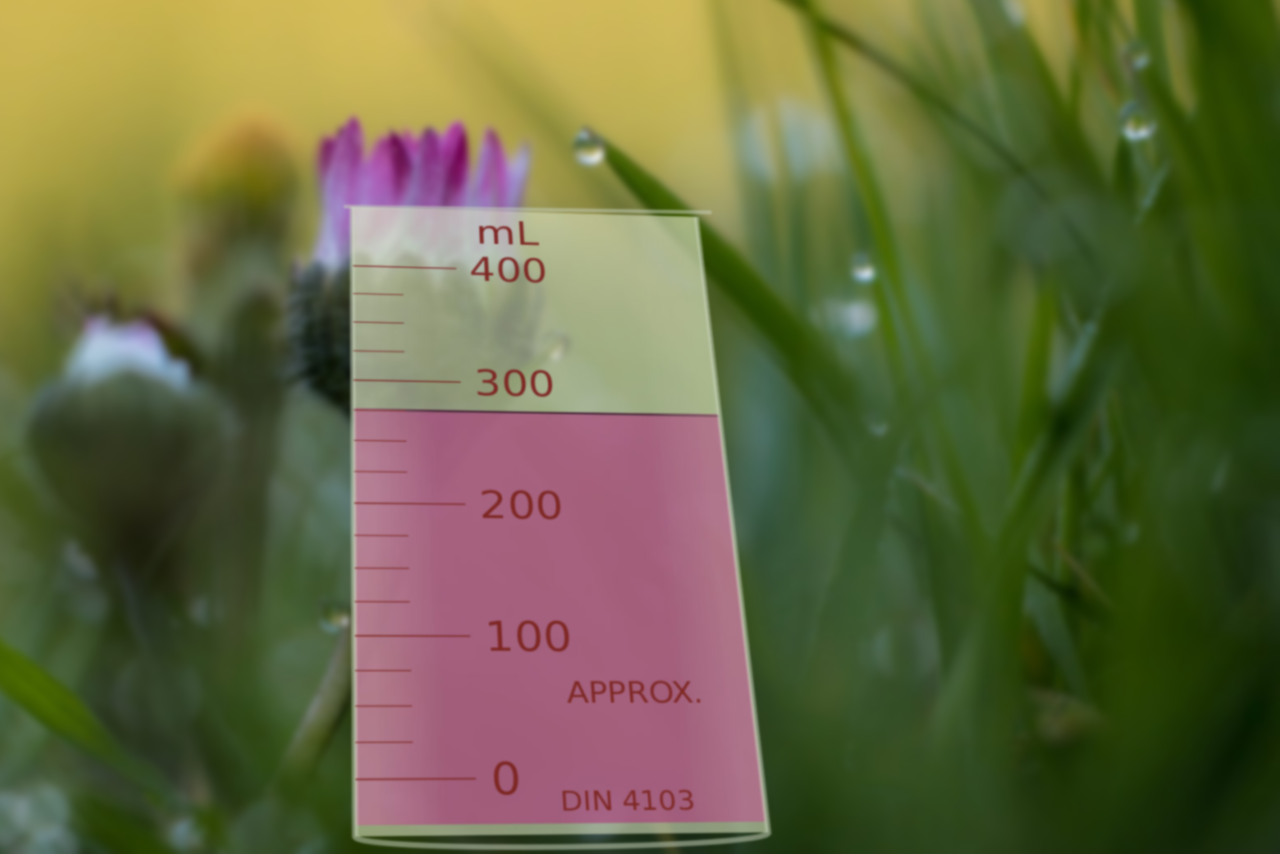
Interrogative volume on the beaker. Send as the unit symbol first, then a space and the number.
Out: mL 275
